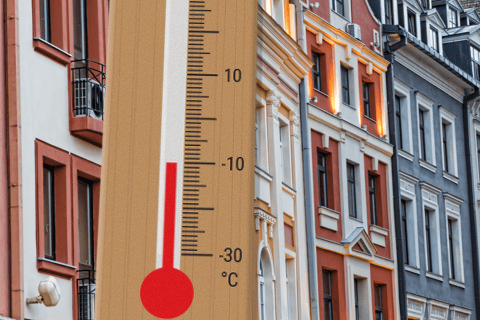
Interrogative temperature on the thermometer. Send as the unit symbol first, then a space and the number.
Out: °C -10
